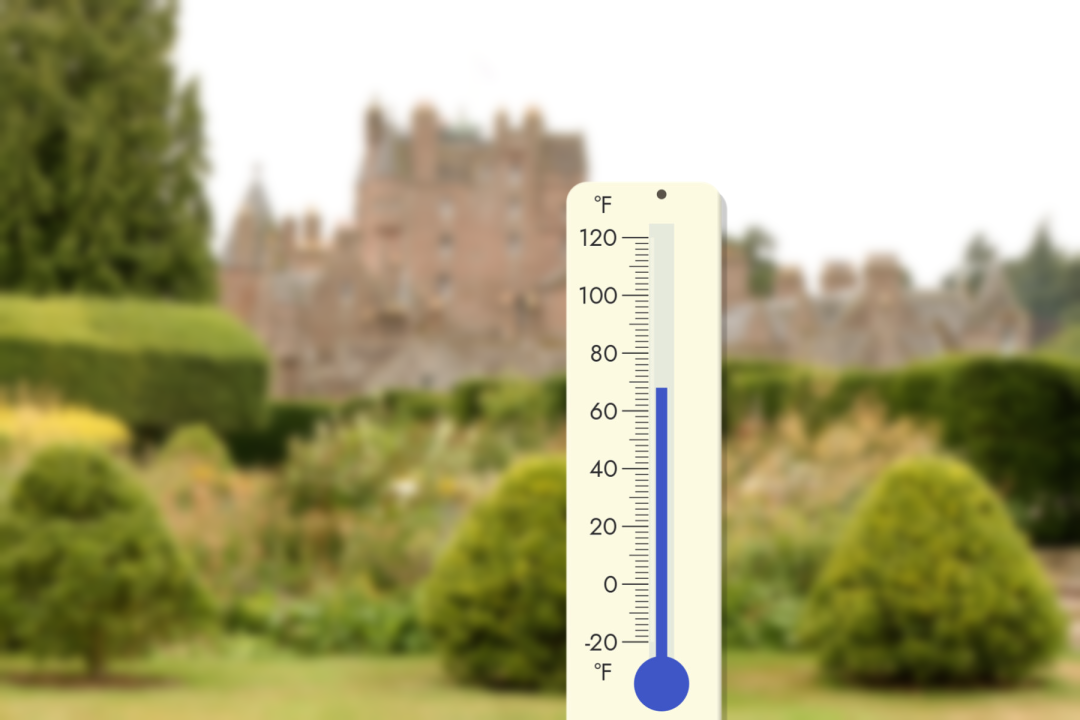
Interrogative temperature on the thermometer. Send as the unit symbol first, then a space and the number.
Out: °F 68
